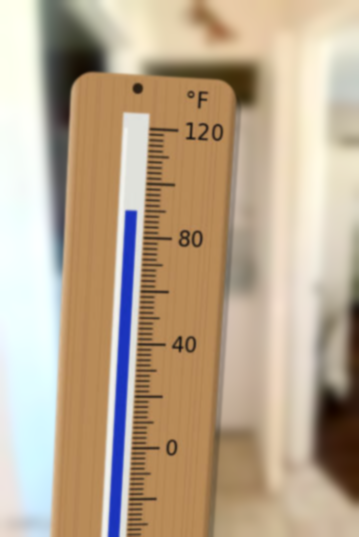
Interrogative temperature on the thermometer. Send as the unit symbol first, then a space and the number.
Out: °F 90
